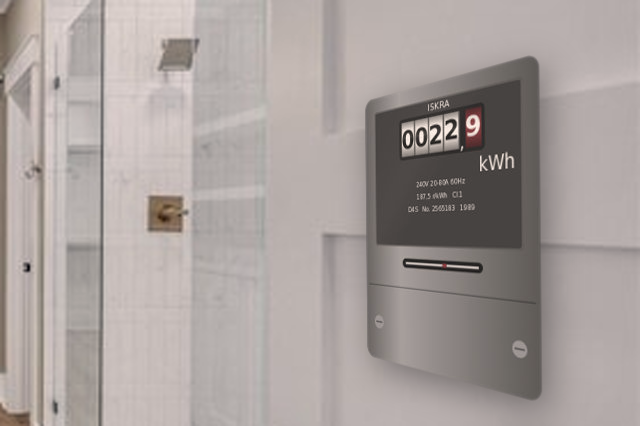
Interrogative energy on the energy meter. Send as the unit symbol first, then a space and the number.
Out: kWh 22.9
